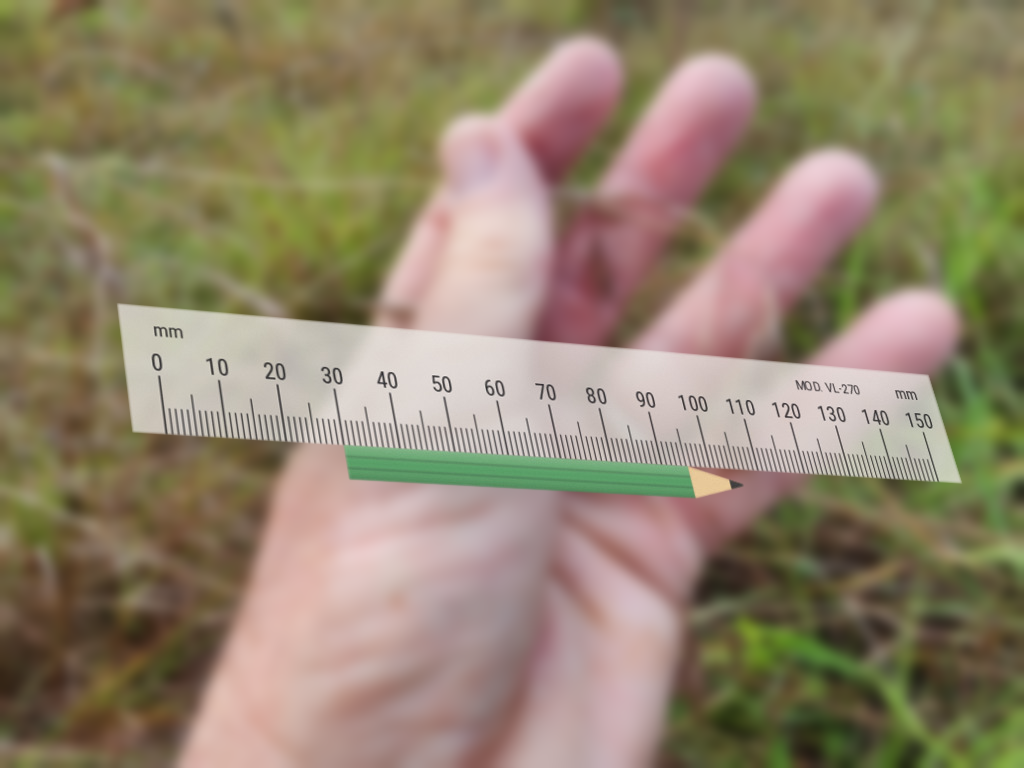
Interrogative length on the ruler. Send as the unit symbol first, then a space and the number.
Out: mm 76
